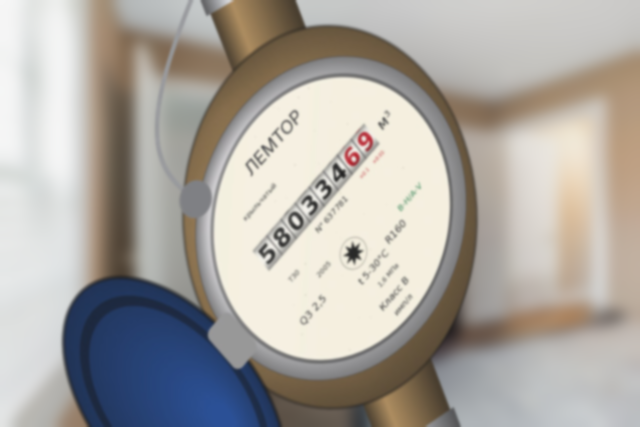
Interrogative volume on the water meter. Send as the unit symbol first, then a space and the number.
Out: m³ 580334.69
